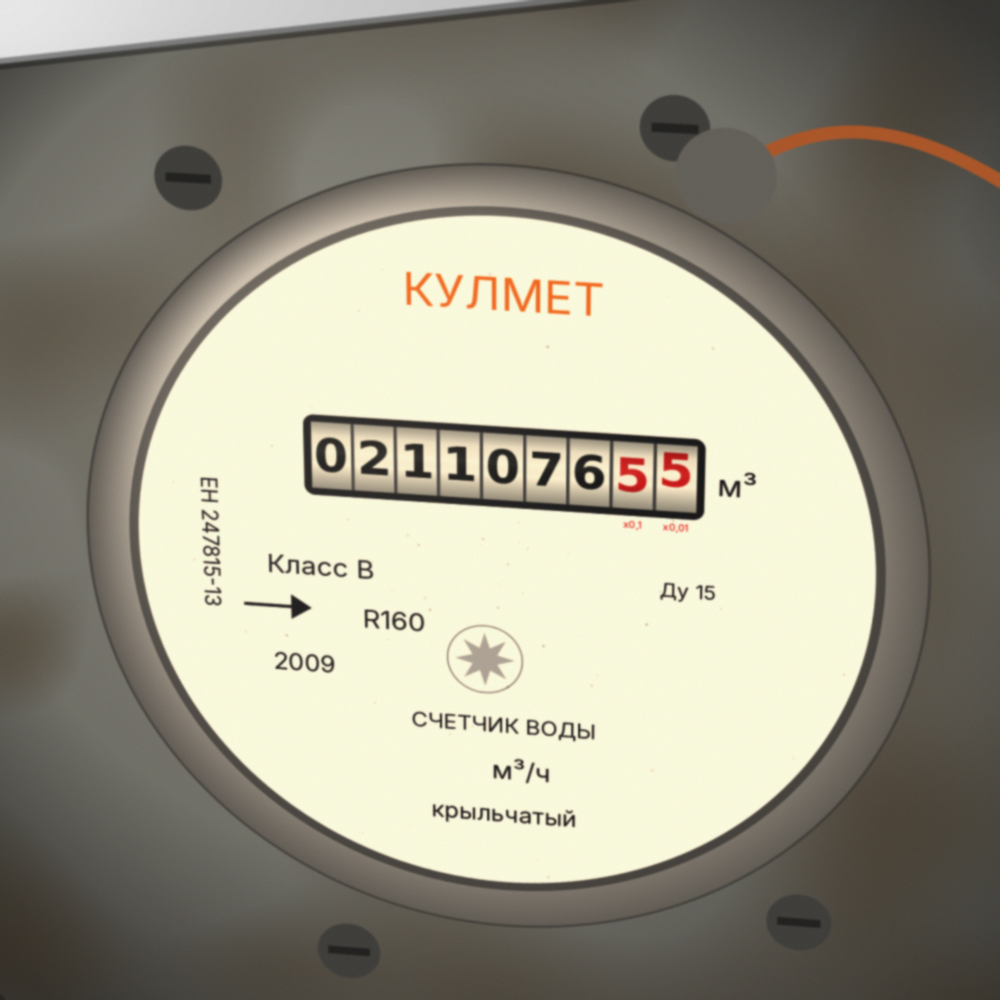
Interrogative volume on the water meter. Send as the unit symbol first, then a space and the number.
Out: m³ 211076.55
